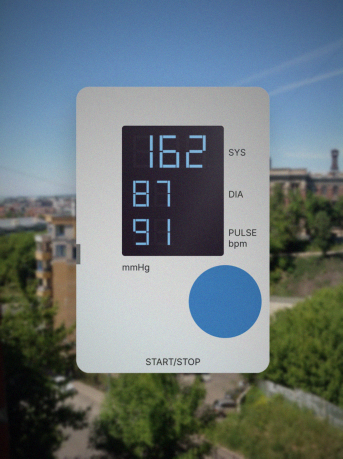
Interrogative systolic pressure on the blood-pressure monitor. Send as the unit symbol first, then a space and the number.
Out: mmHg 162
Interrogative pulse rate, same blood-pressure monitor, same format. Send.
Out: bpm 91
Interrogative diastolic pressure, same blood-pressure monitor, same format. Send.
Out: mmHg 87
